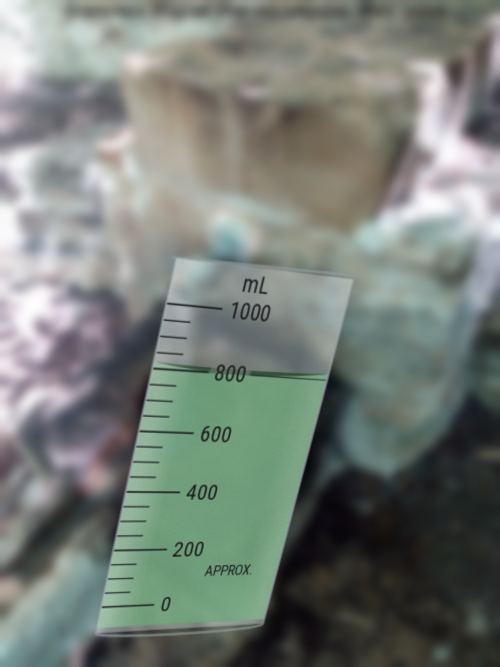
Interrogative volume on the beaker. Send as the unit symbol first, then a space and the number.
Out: mL 800
